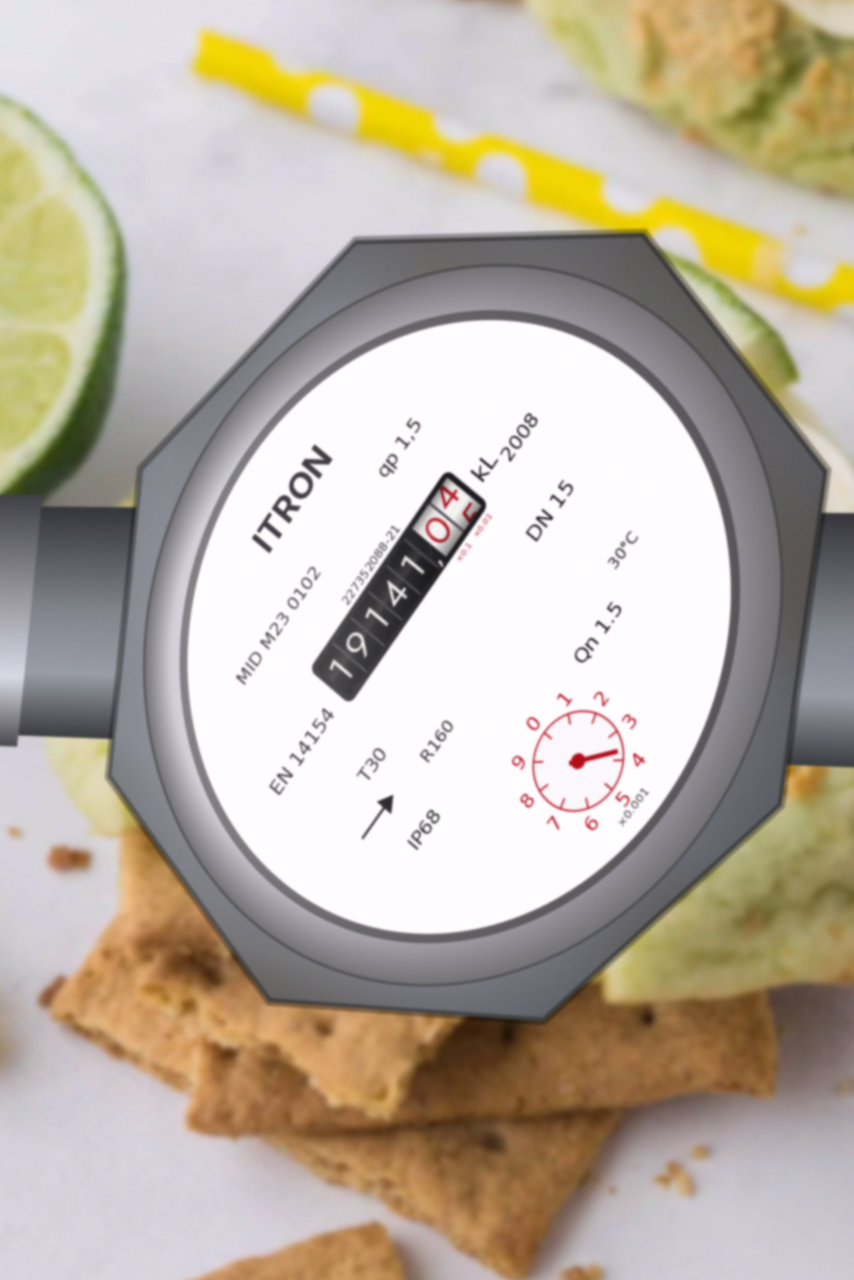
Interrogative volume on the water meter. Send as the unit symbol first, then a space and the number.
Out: kL 19141.043
